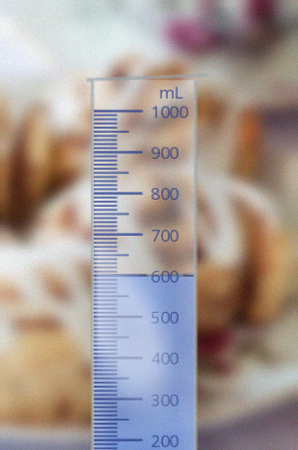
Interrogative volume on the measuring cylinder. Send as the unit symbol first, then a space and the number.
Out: mL 600
